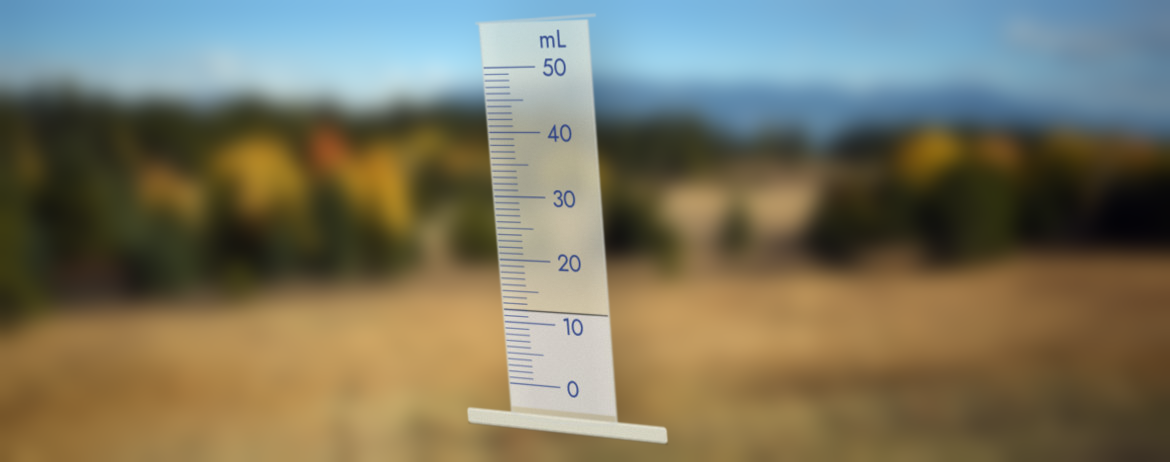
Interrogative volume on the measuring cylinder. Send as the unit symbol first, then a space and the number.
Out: mL 12
